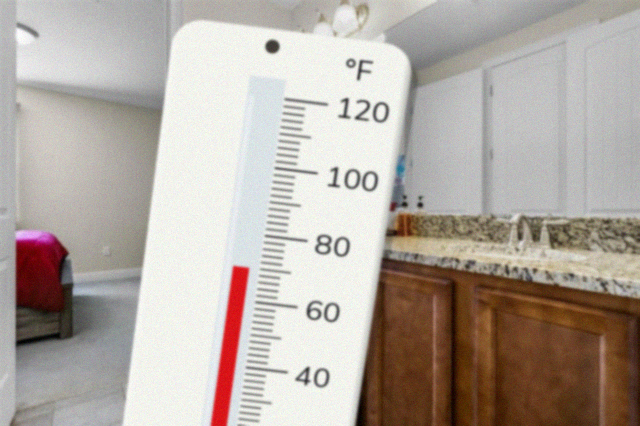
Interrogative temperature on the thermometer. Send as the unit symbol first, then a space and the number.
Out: °F 70
